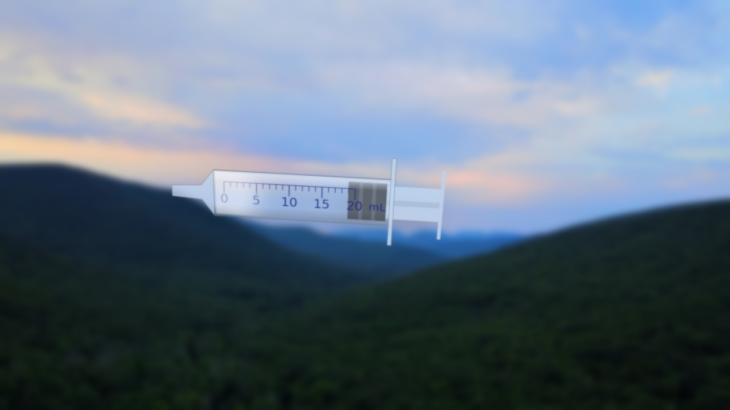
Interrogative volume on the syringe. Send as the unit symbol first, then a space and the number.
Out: mL 19
